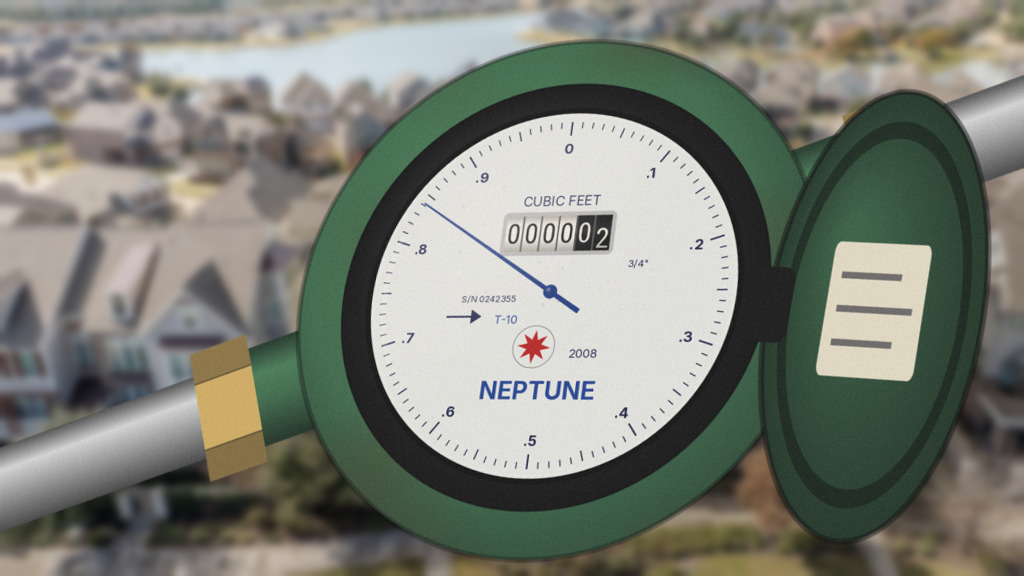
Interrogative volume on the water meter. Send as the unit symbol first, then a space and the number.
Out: ft³ 1.84
